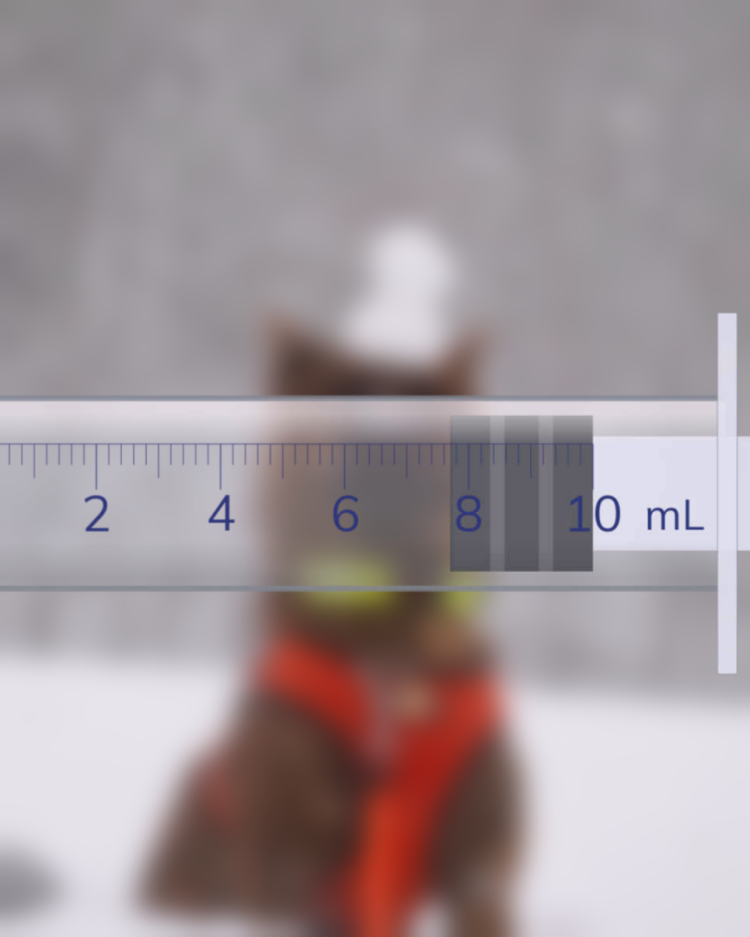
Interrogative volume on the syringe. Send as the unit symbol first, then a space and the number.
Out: mL 7.7
